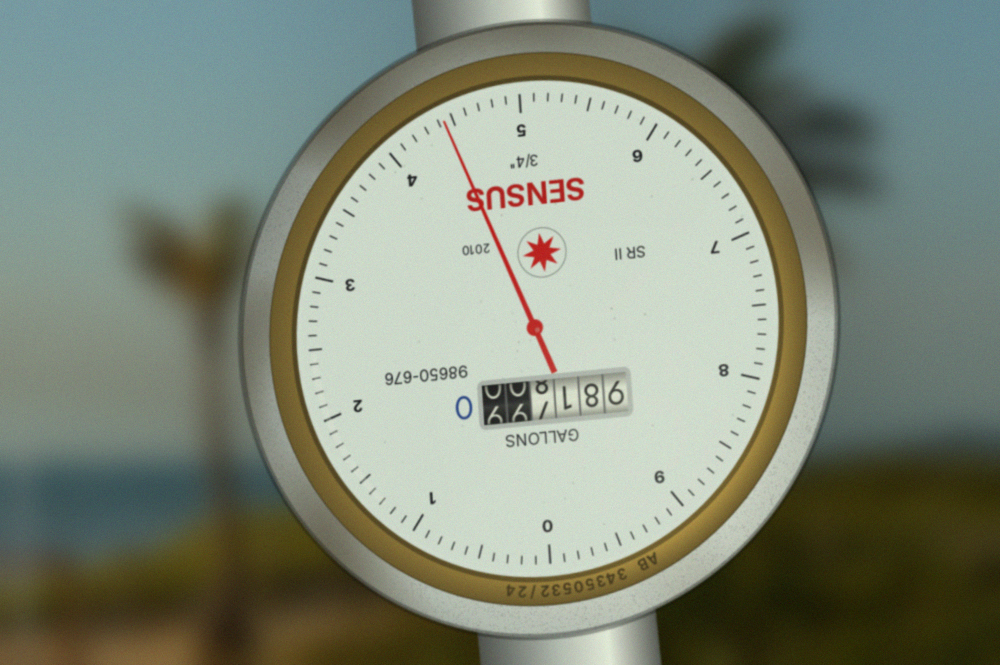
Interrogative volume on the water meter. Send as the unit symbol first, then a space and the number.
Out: gal 9817994.4
